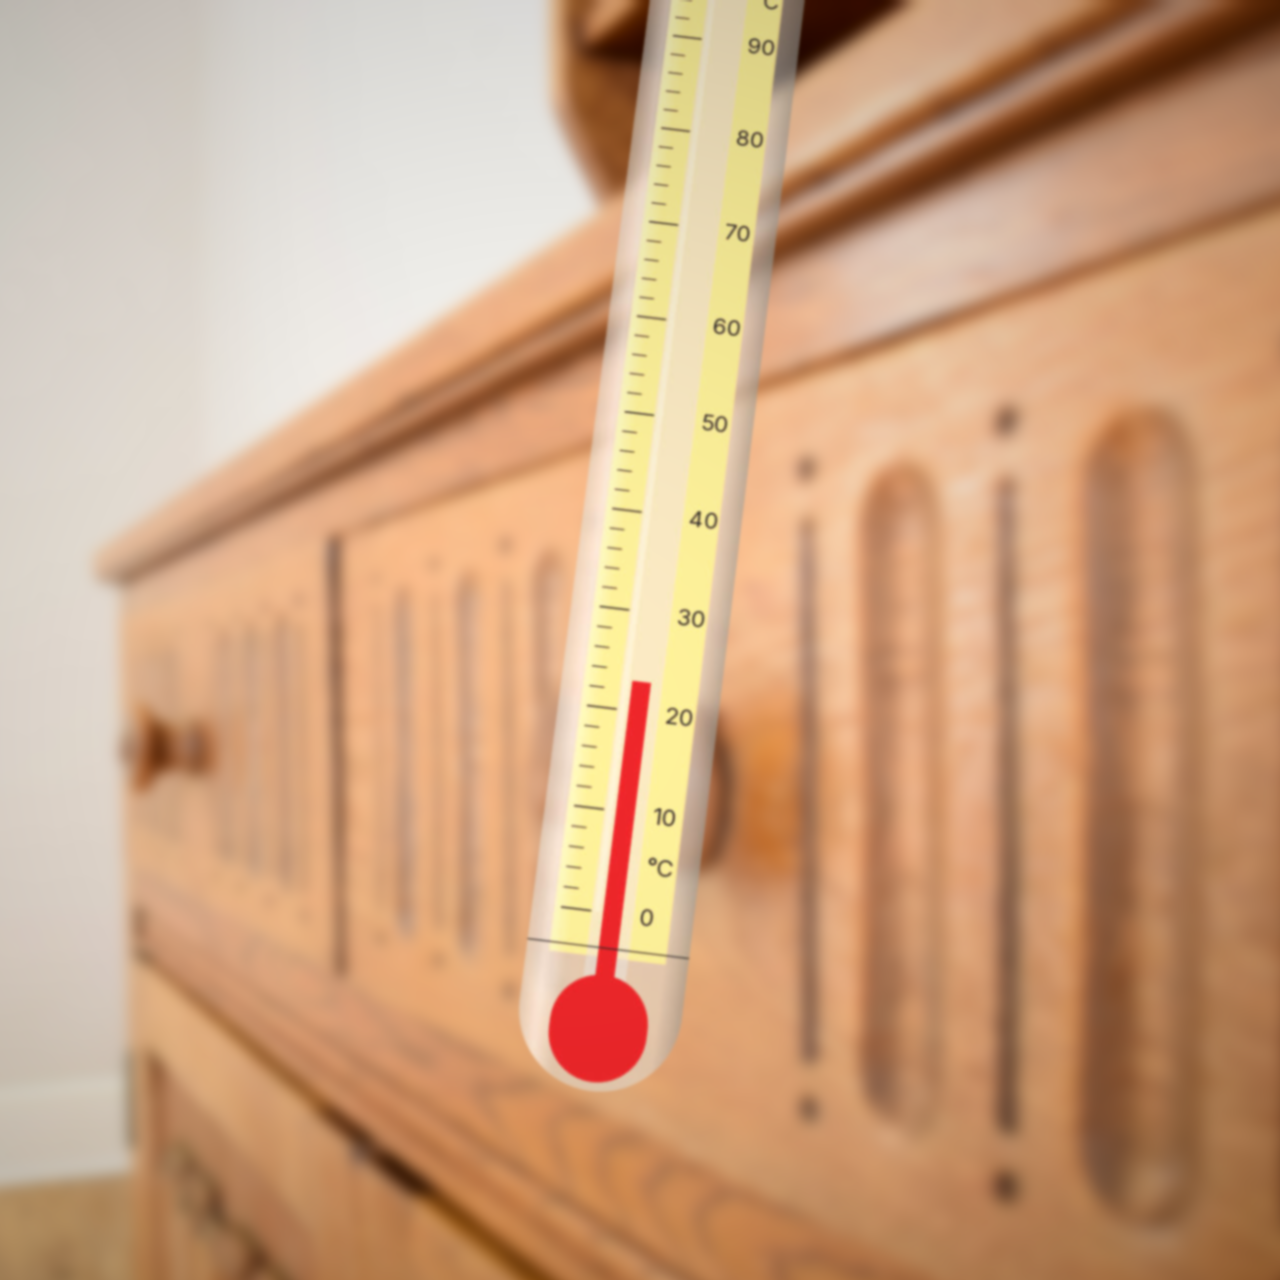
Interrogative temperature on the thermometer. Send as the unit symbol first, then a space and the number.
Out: °C 23
